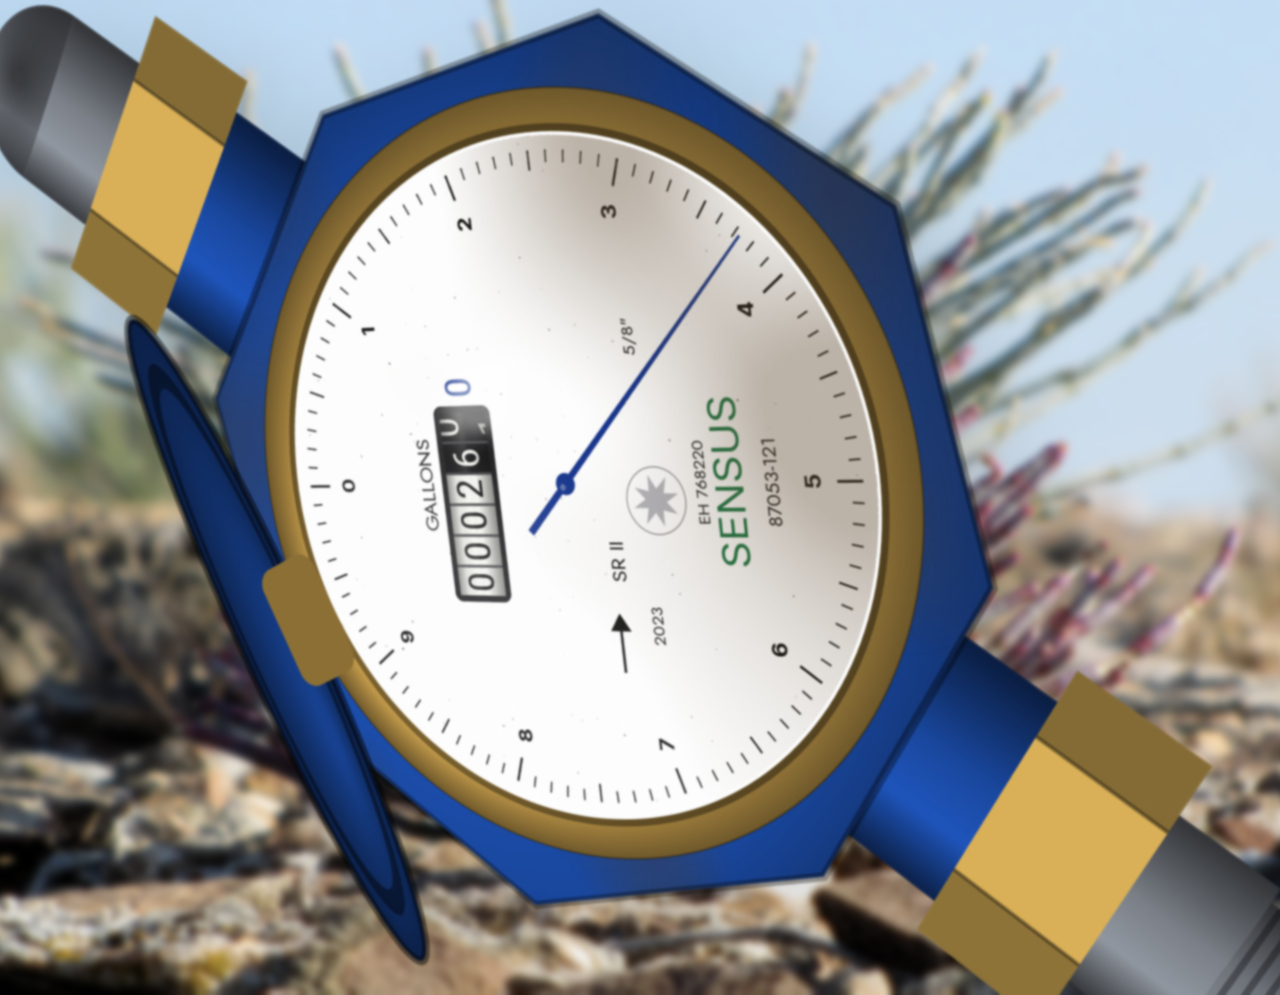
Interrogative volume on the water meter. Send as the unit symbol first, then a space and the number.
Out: gal 2603.7
